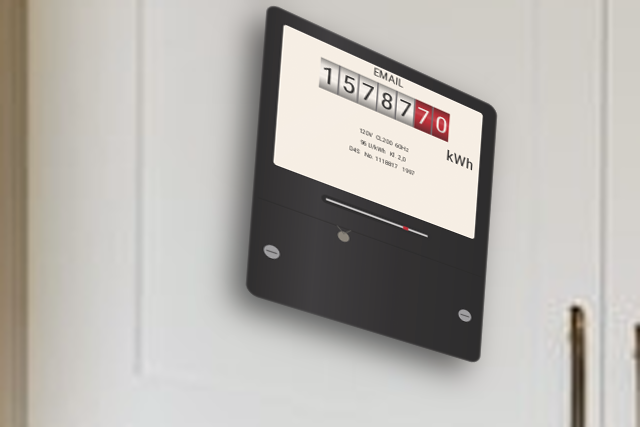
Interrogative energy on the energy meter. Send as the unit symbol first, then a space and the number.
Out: kWh 15787.70
